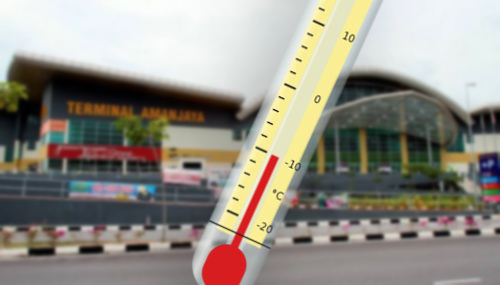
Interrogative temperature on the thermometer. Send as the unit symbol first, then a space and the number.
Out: °C -10
